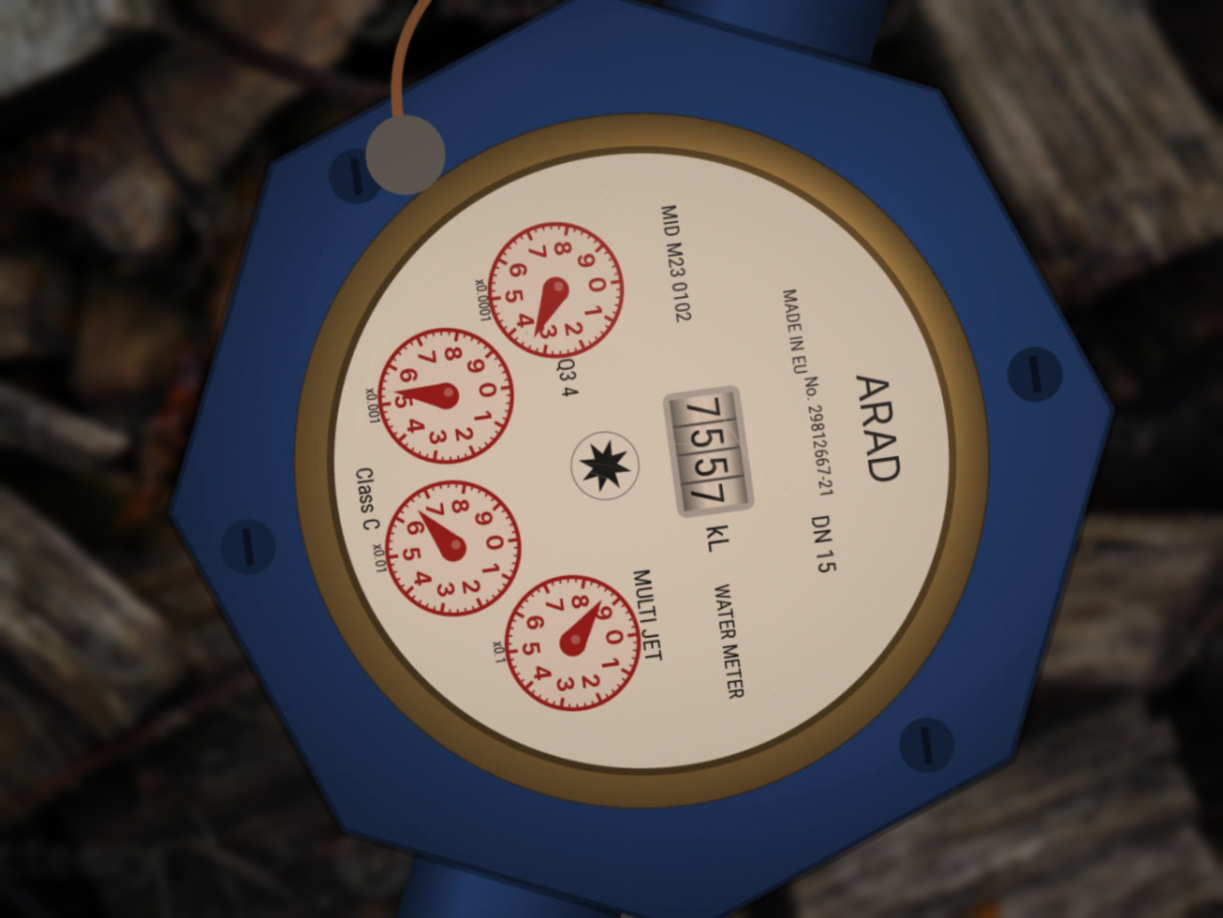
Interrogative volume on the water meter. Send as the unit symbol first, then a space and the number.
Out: kL 7556.8653
